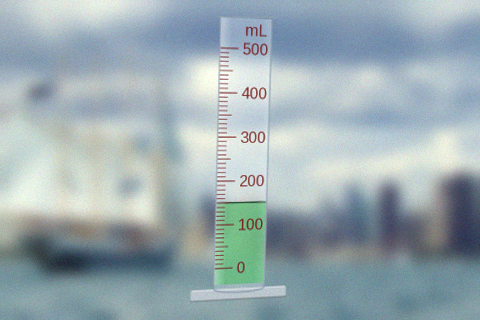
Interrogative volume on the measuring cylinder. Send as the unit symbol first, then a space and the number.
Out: mL 150
